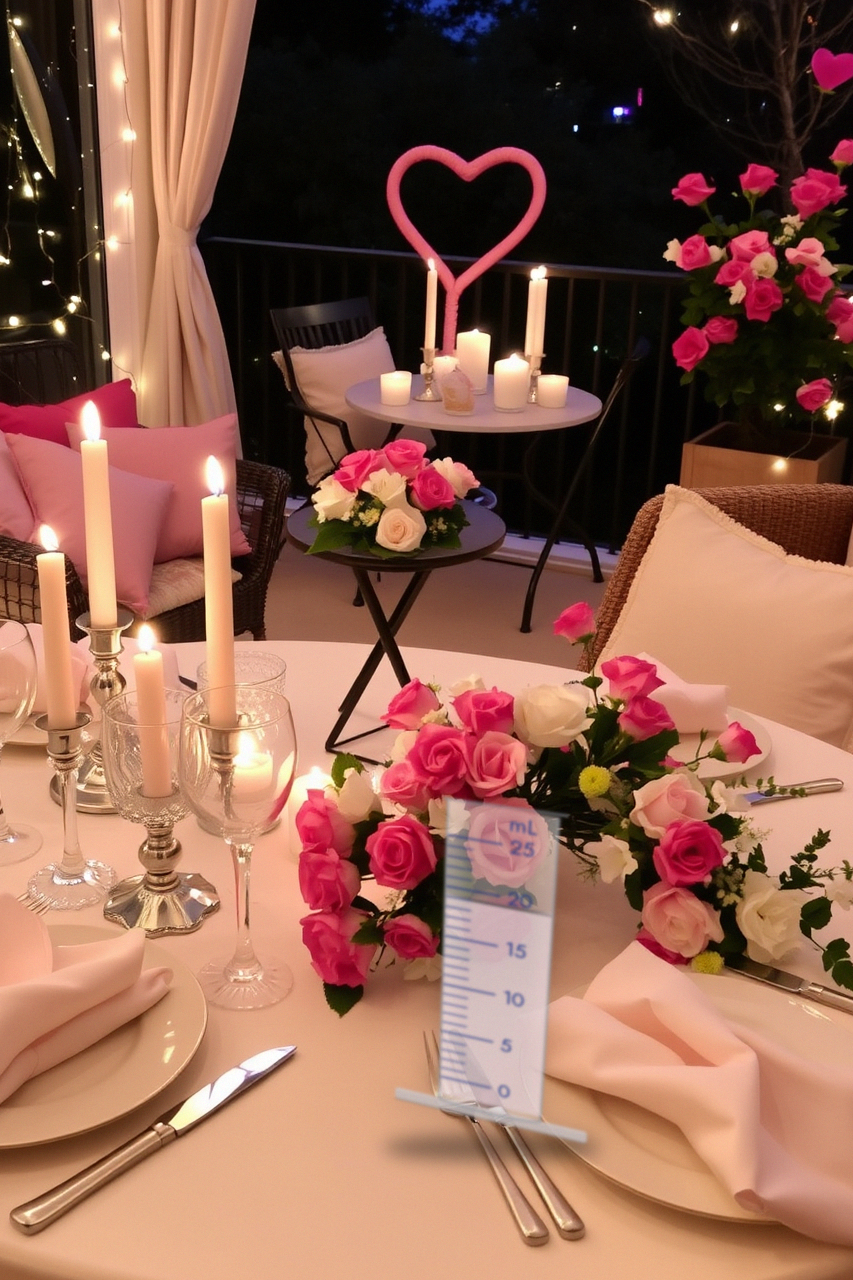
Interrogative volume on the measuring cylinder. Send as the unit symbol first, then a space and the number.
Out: mL 19
